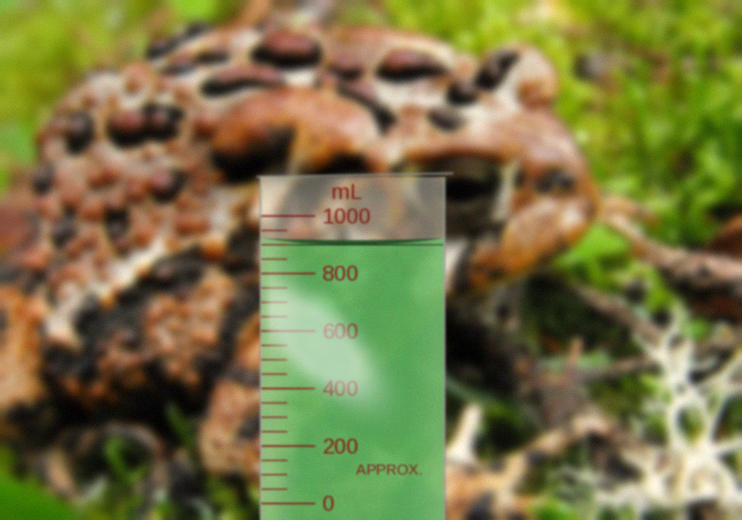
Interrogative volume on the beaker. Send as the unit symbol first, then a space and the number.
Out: mL 900
